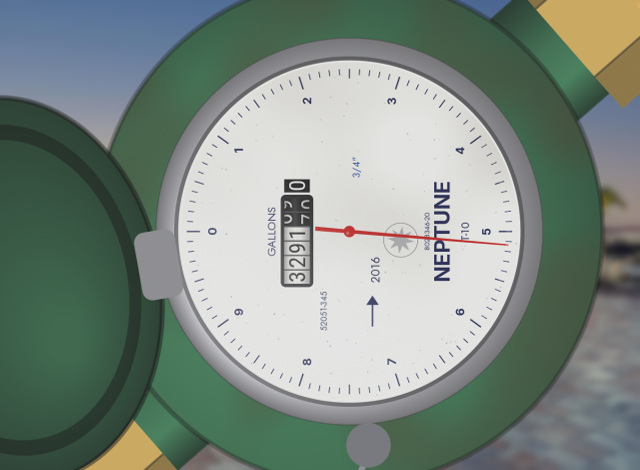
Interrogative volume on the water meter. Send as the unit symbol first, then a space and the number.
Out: gal 3291695.1
